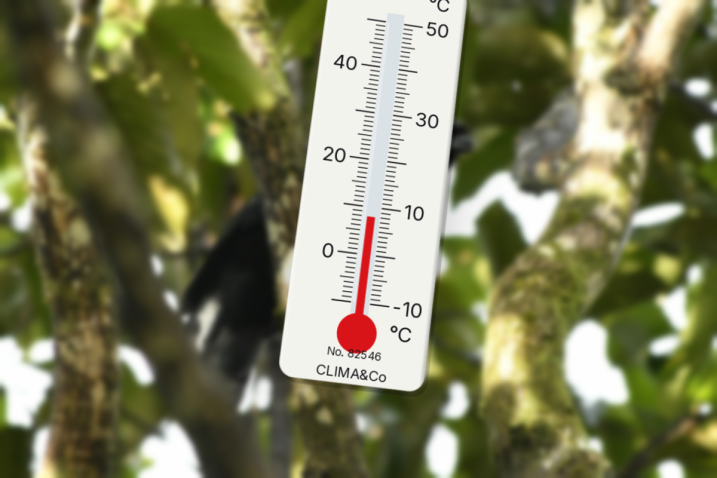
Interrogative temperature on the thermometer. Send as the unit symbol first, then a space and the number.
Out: °C 8
